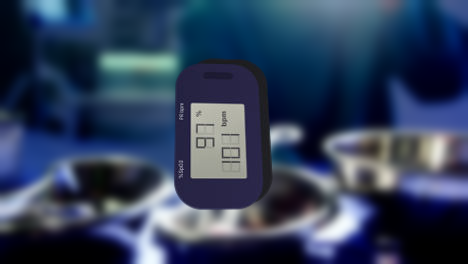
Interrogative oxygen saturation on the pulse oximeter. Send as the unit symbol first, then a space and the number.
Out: % 97
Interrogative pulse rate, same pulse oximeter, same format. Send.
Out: bpm 101
